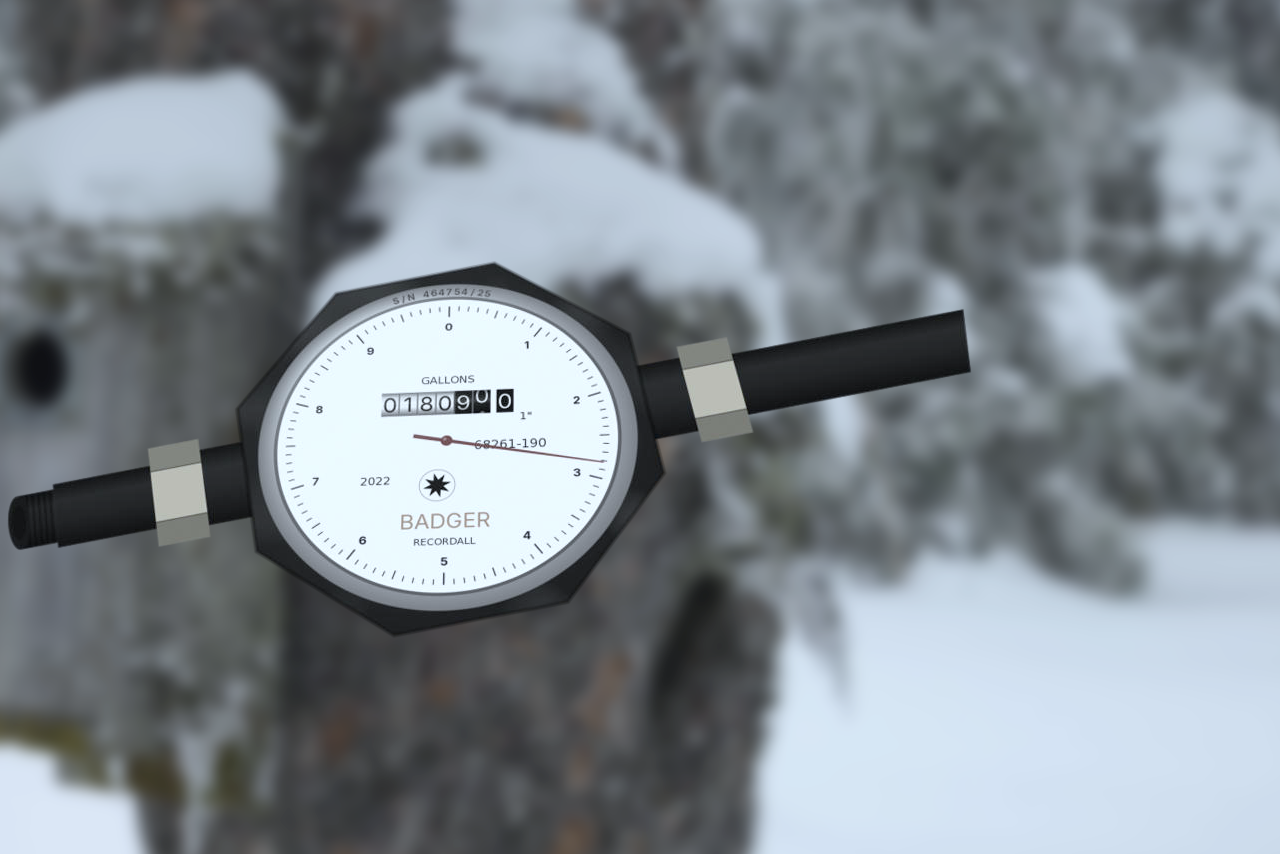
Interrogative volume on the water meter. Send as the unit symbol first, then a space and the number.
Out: gal 180902.8
